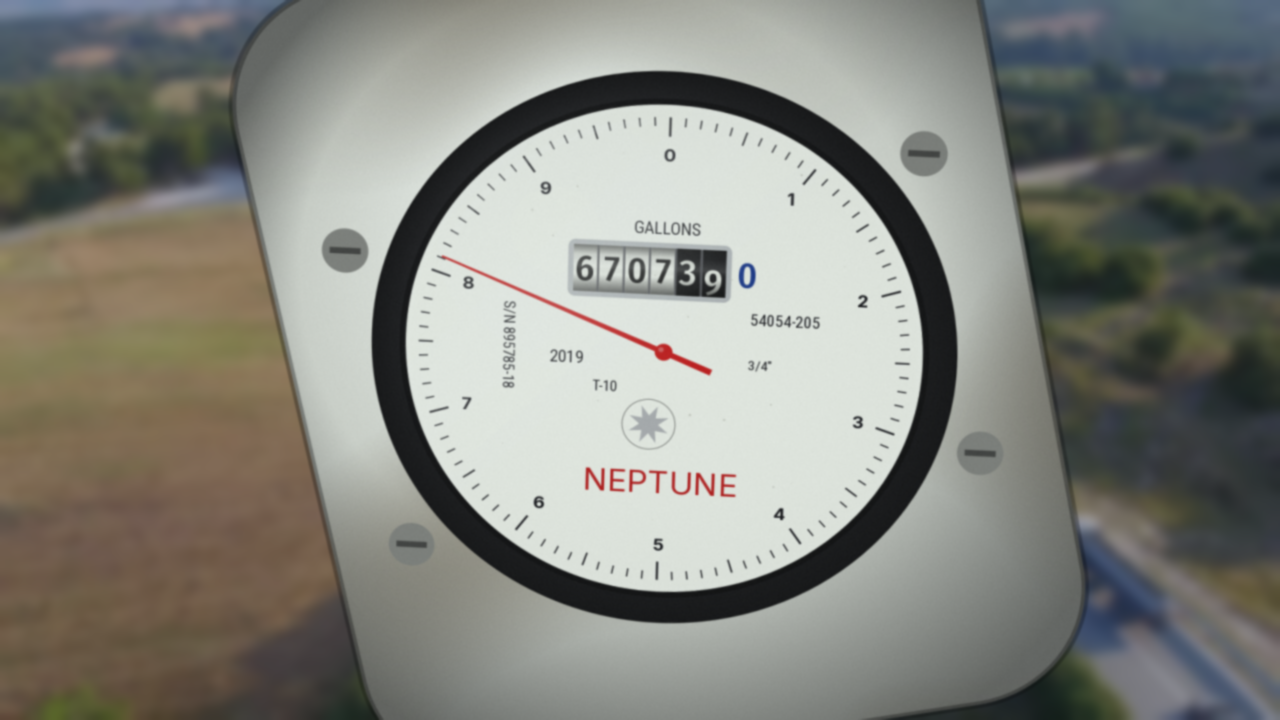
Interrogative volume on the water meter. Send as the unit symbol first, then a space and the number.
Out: gal 6707388.1
